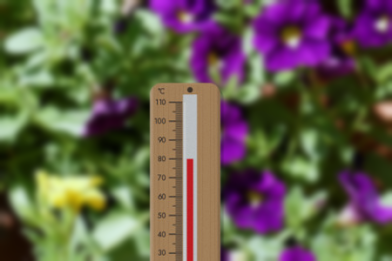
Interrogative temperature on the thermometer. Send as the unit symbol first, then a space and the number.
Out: °C 80
